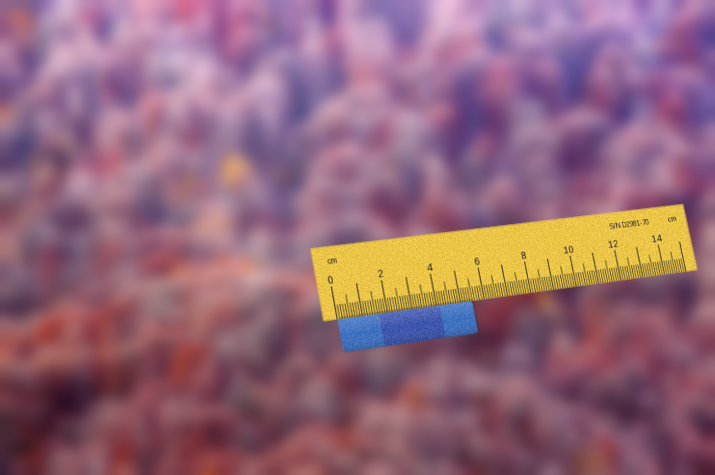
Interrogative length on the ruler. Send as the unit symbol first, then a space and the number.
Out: cm 5.5
